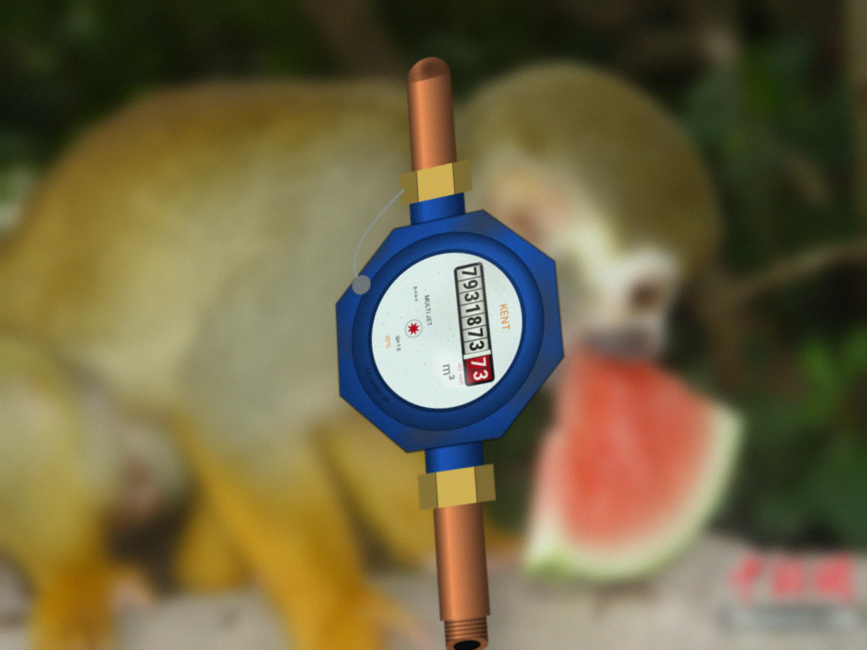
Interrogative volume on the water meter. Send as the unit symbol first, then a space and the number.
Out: m³ 7931873.73
